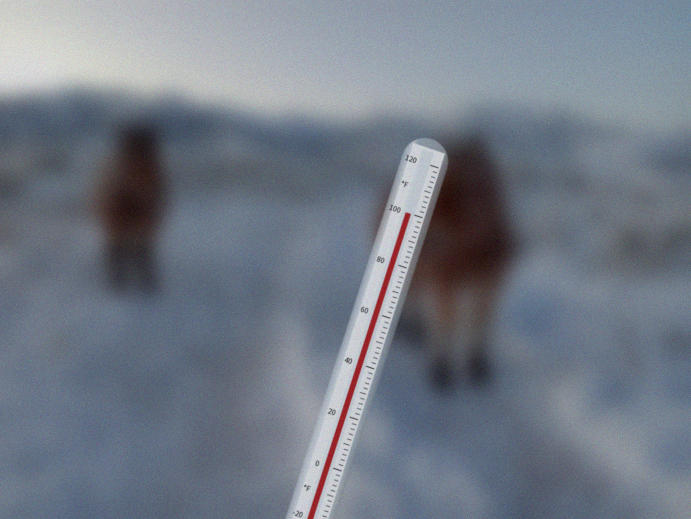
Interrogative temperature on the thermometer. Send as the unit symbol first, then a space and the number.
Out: °F 100
